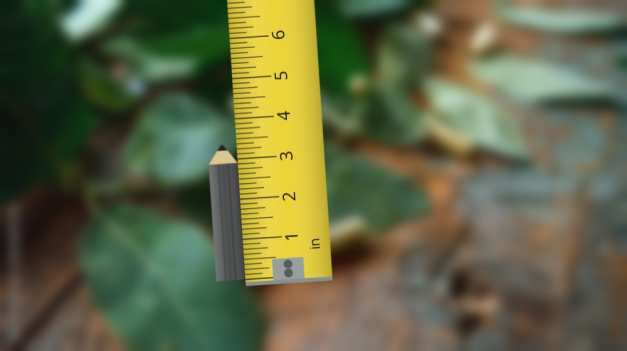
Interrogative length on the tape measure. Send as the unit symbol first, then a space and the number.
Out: in 3.375
